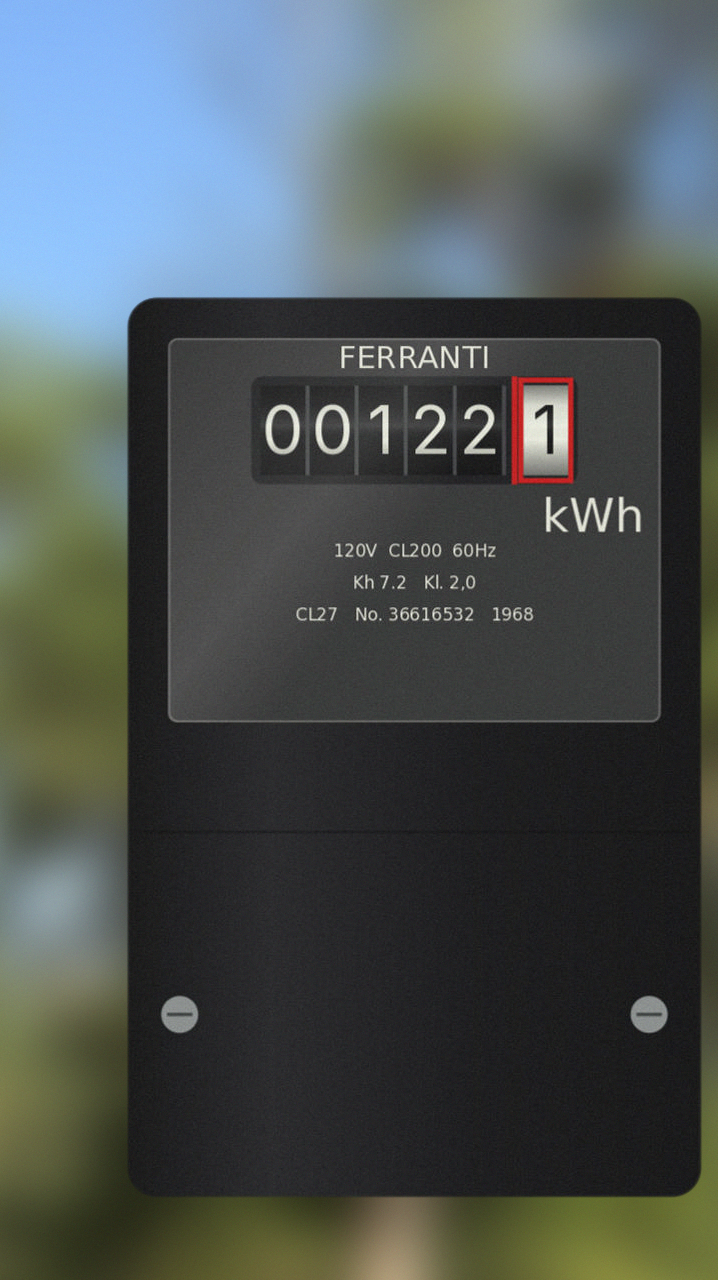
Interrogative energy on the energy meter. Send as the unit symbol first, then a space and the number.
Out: kWh 122.1
